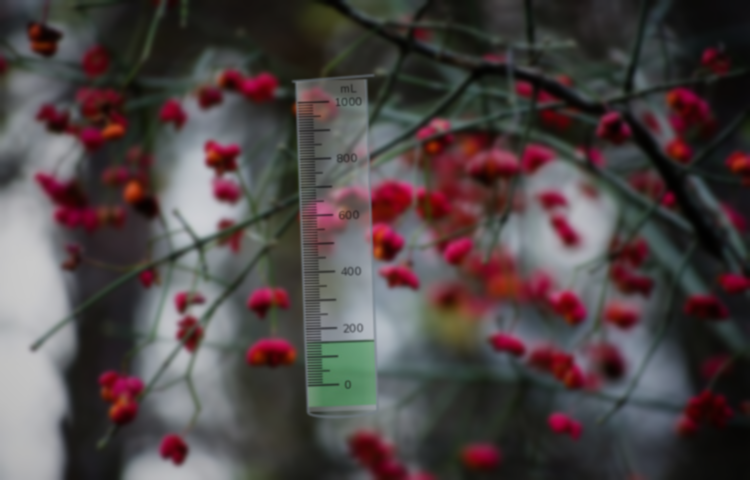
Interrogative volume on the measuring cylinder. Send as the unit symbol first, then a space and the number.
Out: mL 150
